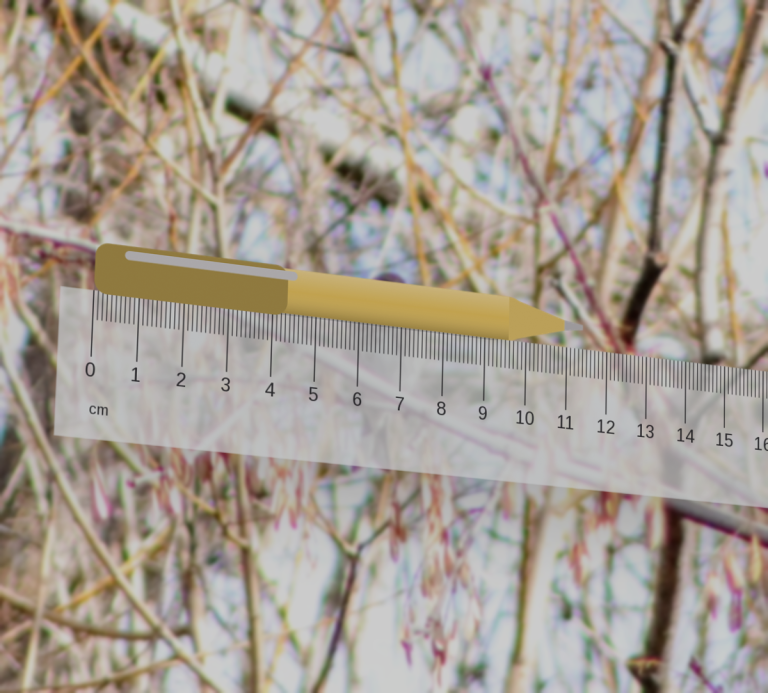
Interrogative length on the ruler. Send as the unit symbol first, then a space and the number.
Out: cm 11.4
